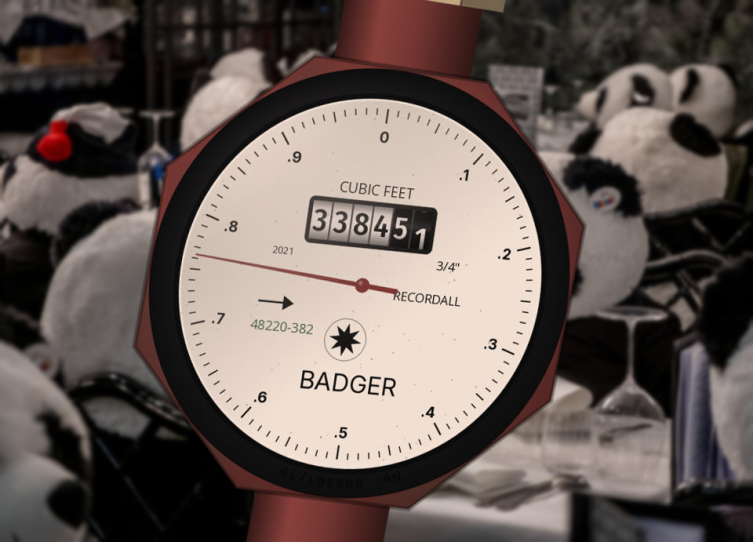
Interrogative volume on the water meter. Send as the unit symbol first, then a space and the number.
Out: ft³ 338450.76
